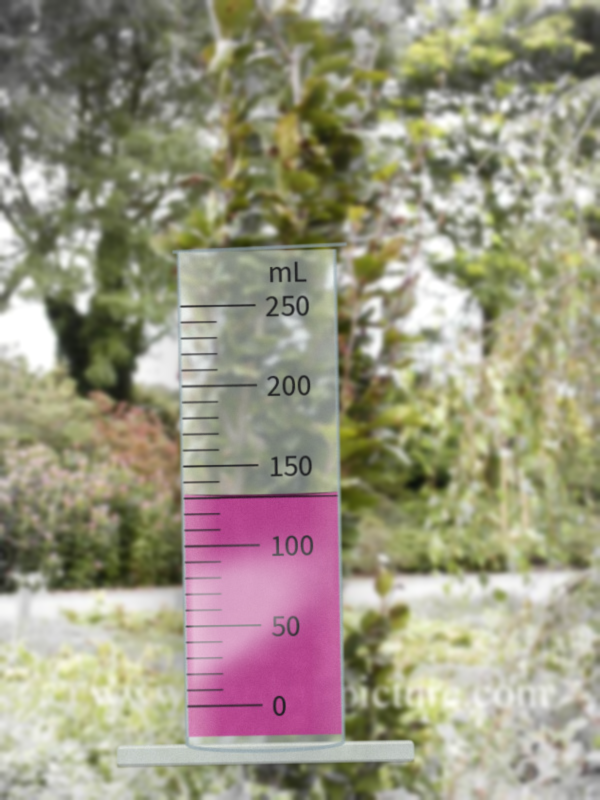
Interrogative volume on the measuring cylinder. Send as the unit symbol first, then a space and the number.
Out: mL 130
